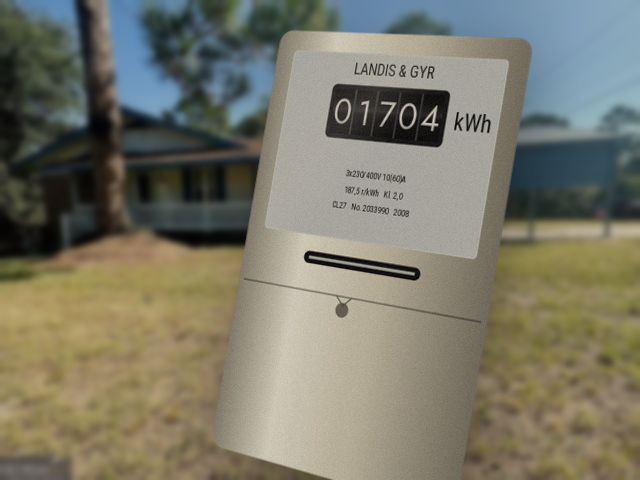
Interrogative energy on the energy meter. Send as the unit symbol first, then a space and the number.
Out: kWh 1704
